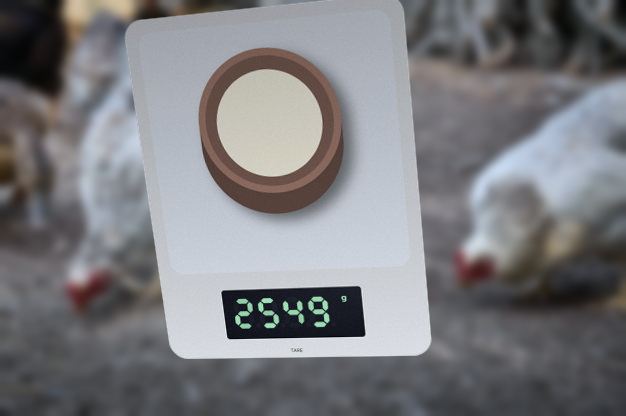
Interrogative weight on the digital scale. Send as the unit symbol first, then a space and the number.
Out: g 2549
